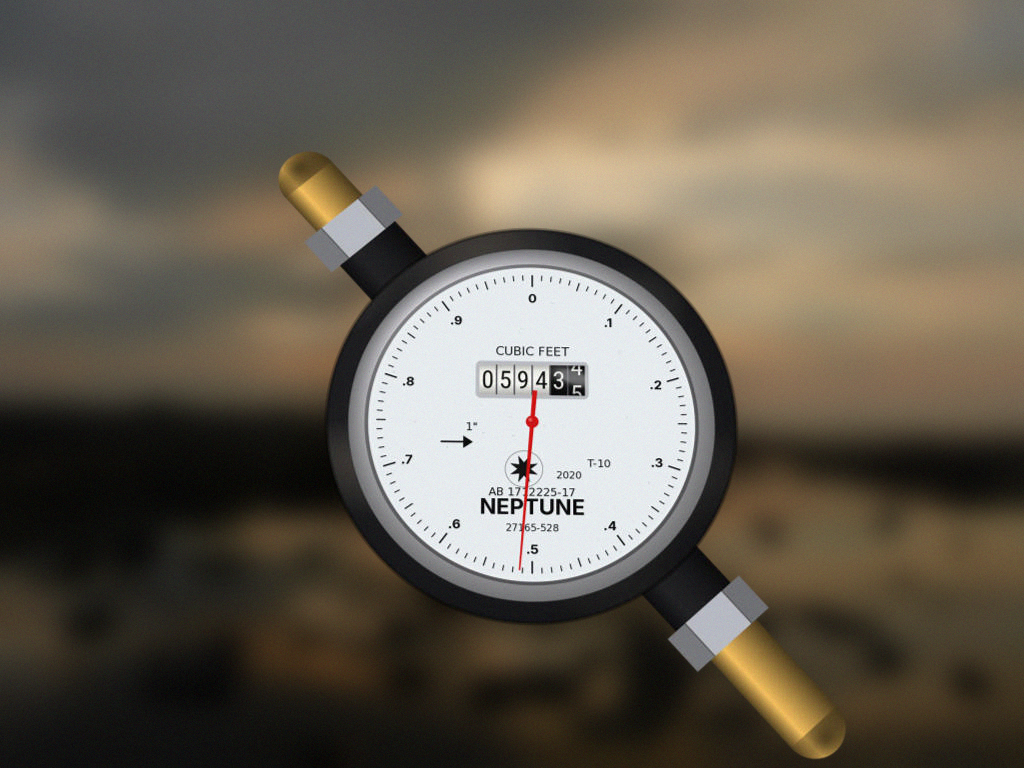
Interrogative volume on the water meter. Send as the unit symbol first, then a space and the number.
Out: ft³ 59434.51
